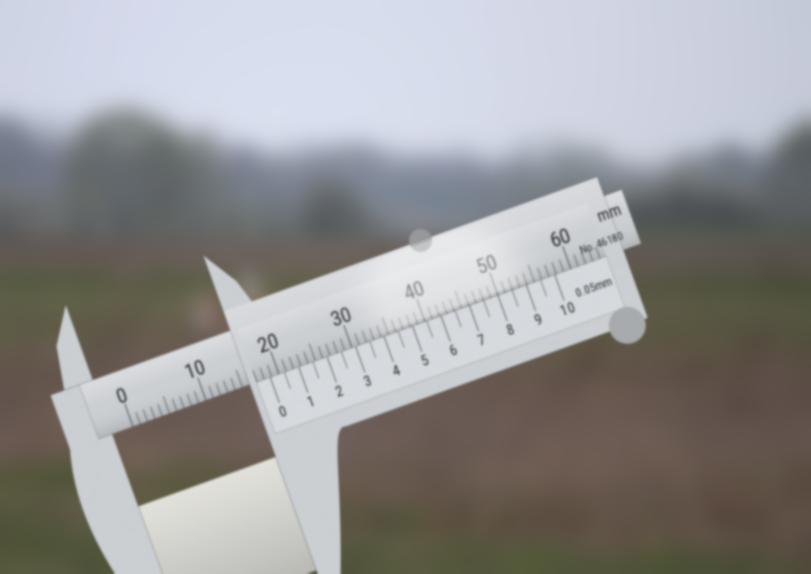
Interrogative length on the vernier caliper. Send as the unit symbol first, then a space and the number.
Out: mm 18.8
